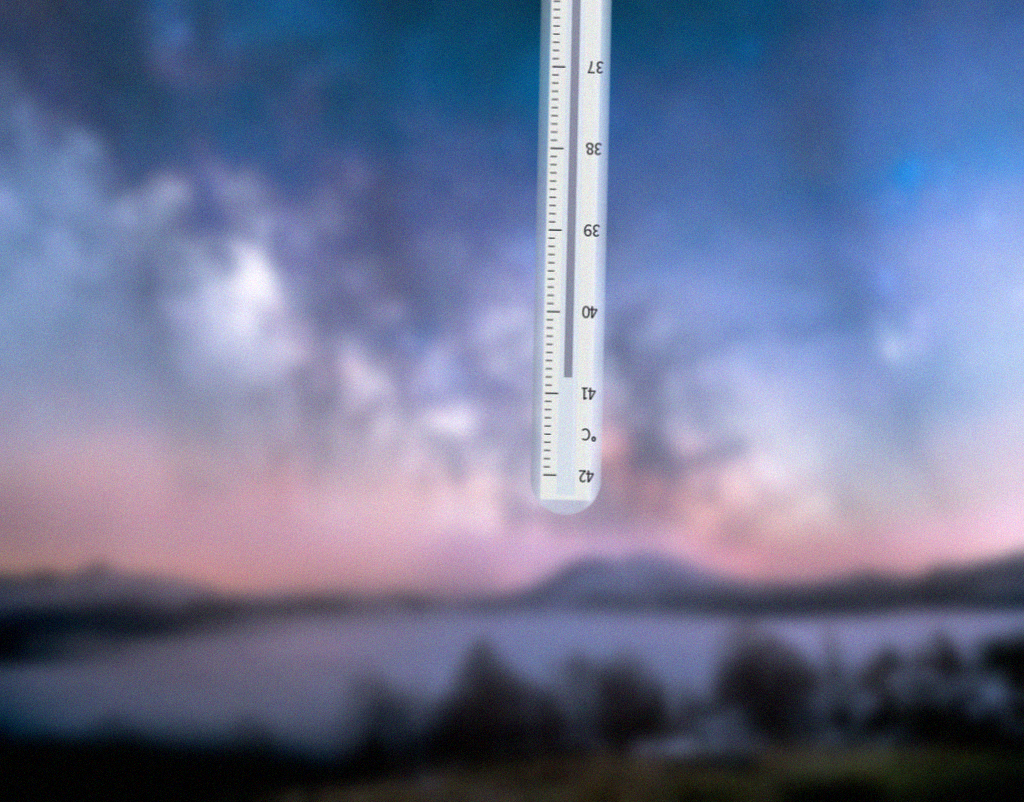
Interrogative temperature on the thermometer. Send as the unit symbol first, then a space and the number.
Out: °C 40.8
